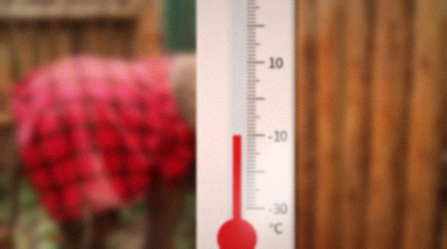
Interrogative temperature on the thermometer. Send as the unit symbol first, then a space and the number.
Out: °C -10
